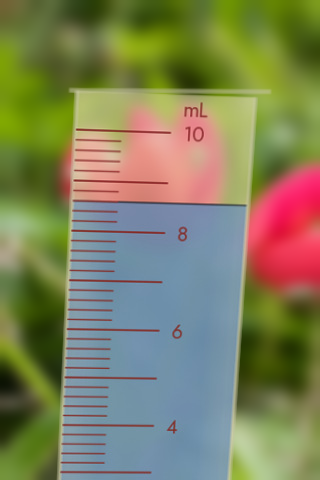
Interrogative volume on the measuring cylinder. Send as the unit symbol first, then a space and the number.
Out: mL 8.6
